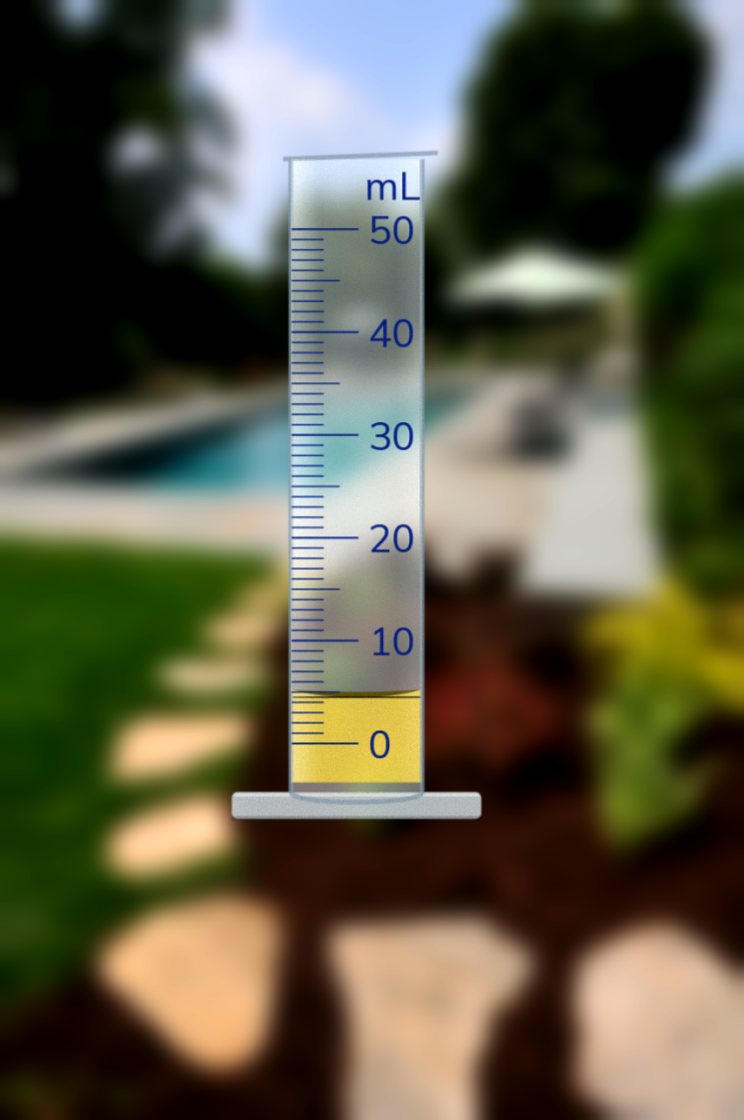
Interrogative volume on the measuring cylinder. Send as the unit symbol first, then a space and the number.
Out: mL 4.5
